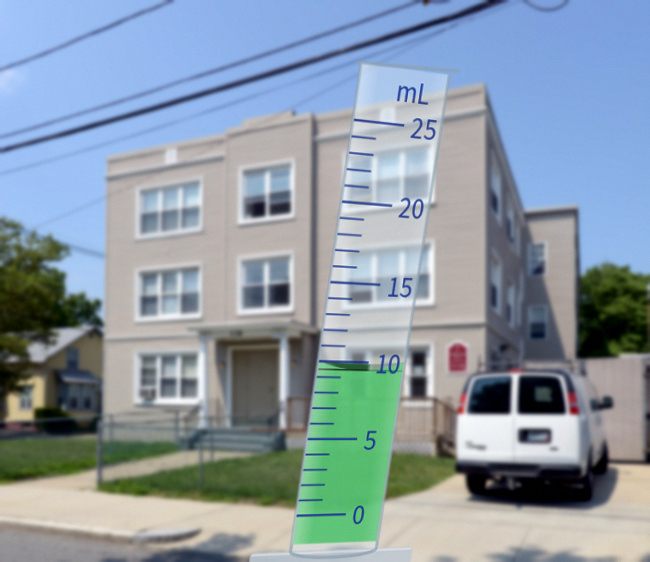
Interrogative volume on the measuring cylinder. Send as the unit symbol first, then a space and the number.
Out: mL 9.5
